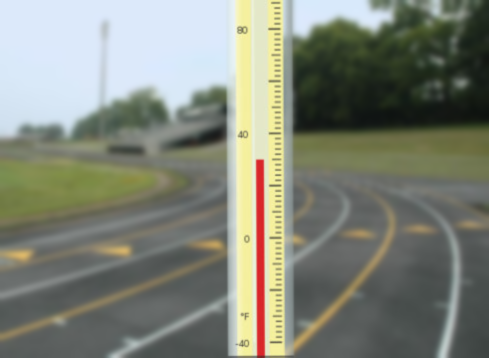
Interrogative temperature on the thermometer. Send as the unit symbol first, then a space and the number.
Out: °F 30
